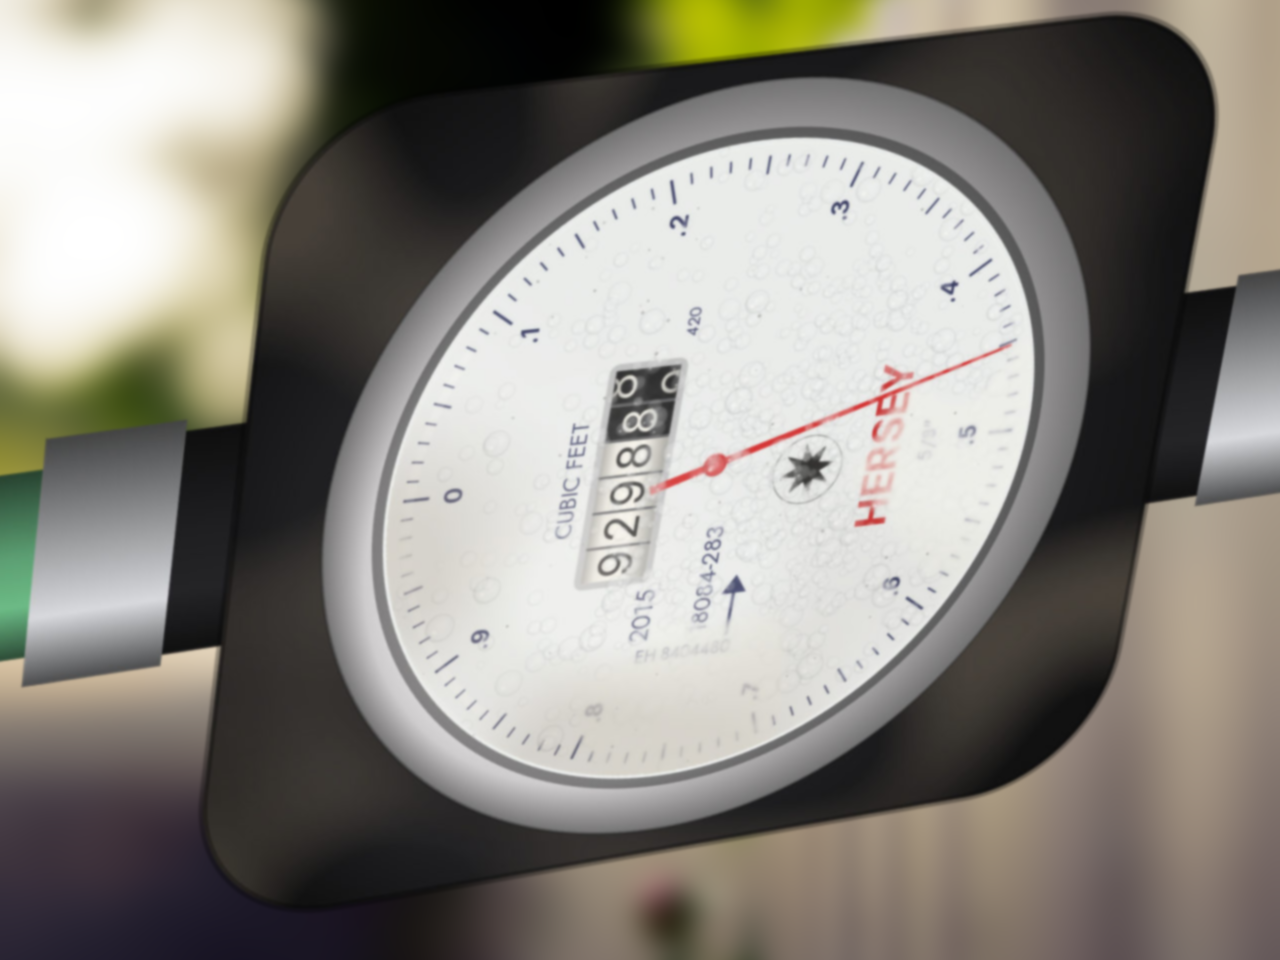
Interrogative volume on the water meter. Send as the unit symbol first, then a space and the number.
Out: ft³ 929888.45
